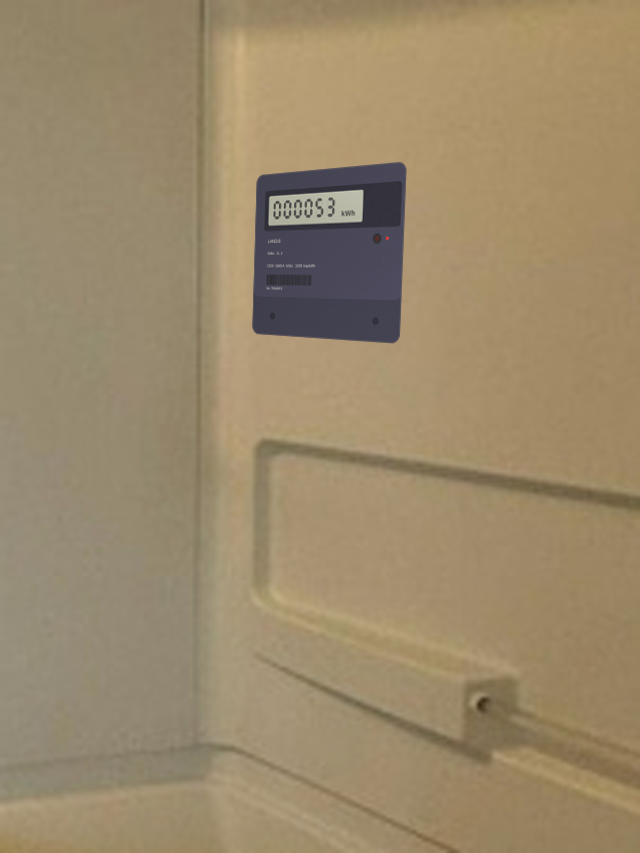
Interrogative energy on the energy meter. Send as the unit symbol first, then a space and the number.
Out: kWh 53
